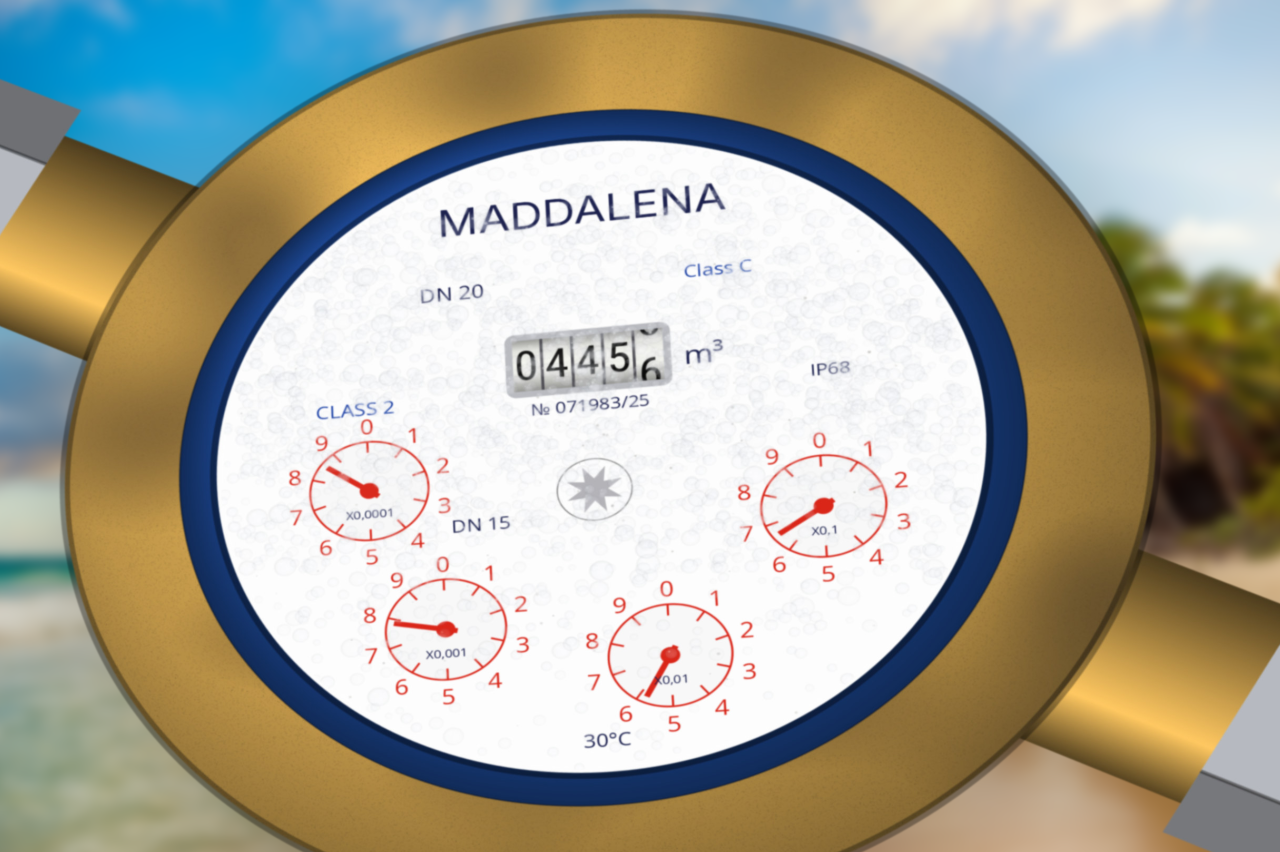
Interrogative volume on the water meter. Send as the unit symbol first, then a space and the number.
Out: m³ 4455.6578
